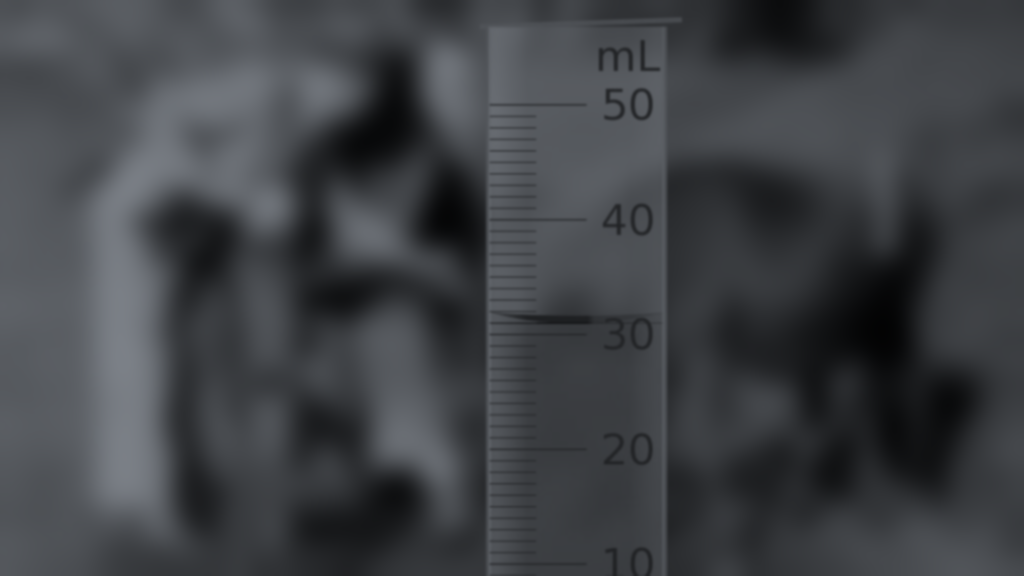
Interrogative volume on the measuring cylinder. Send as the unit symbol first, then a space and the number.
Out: mL 31
